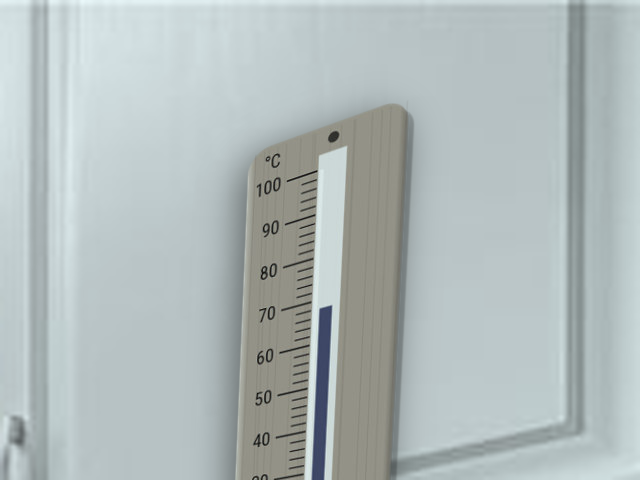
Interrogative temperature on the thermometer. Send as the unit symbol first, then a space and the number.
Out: °C 68
